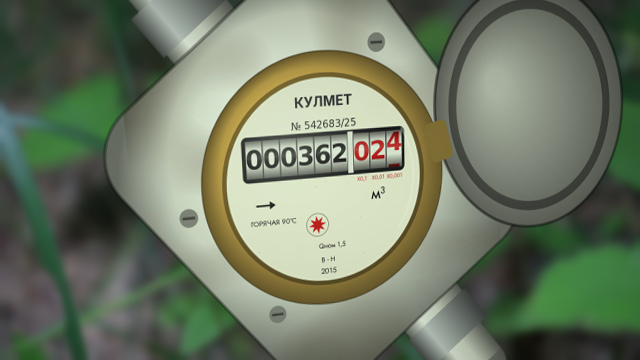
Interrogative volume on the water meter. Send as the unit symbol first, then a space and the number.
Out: m³ 362.024
